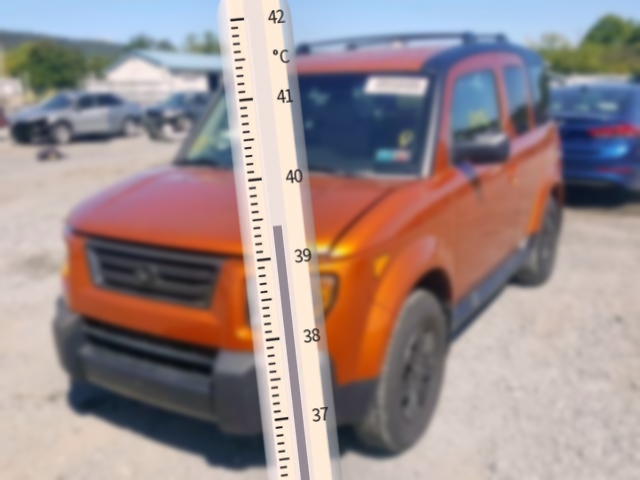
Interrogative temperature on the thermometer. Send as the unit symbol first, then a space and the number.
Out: °C 39.4
